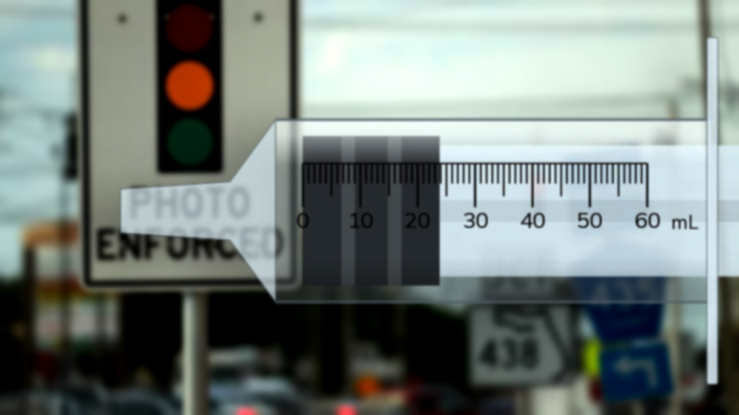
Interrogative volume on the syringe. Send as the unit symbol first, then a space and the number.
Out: mL 0
